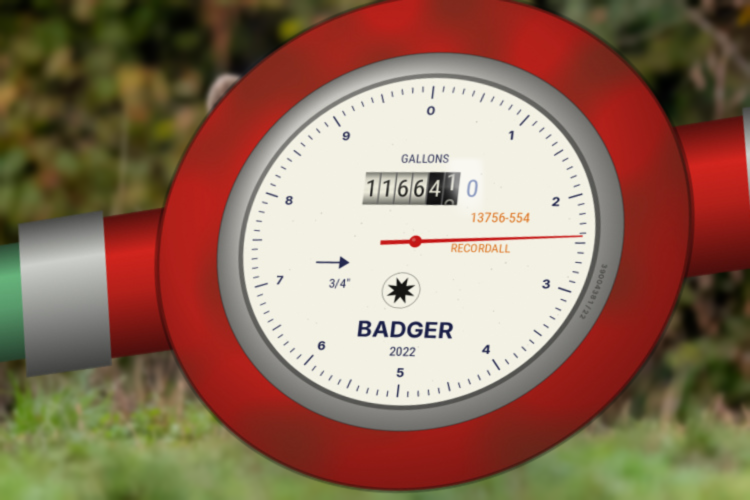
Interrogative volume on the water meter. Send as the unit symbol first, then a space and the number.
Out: gal 1166412.4
